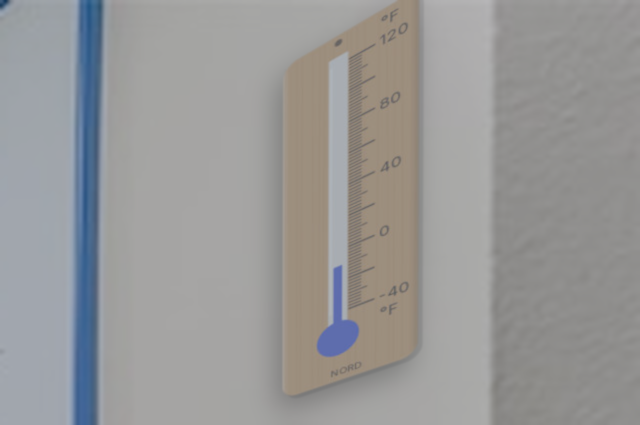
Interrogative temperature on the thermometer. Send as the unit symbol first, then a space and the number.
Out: °F -10
